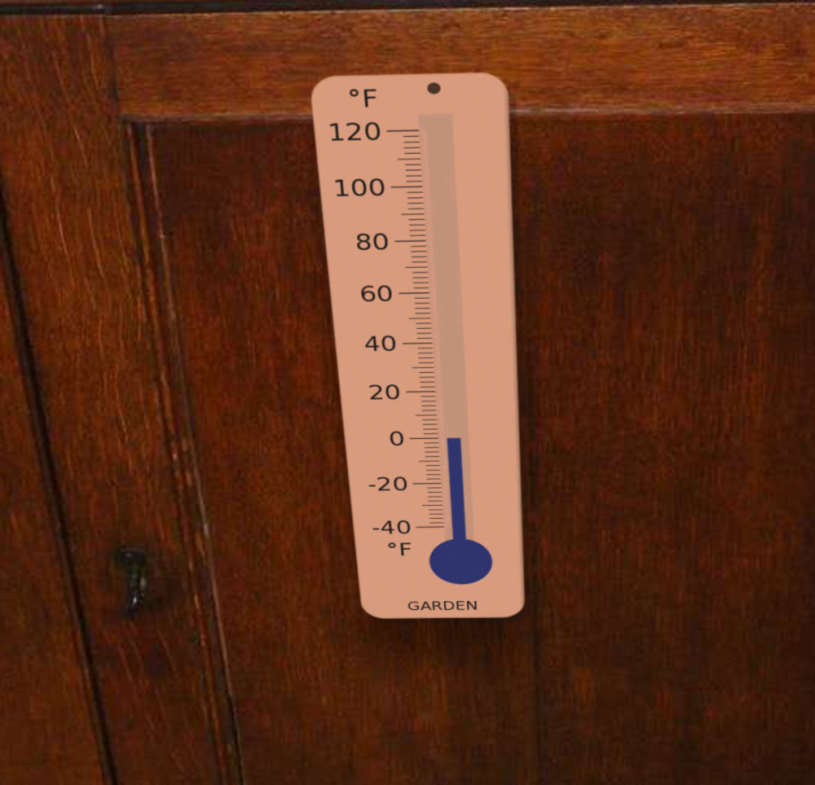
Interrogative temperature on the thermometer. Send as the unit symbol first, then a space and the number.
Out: °F 0
